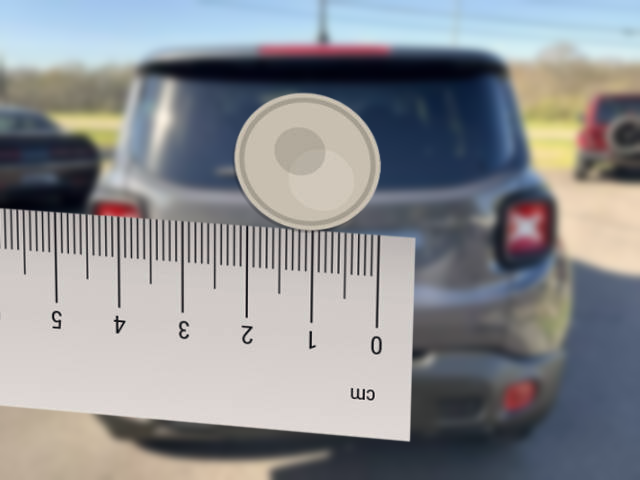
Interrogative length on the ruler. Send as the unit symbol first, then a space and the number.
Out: cm 2.2
